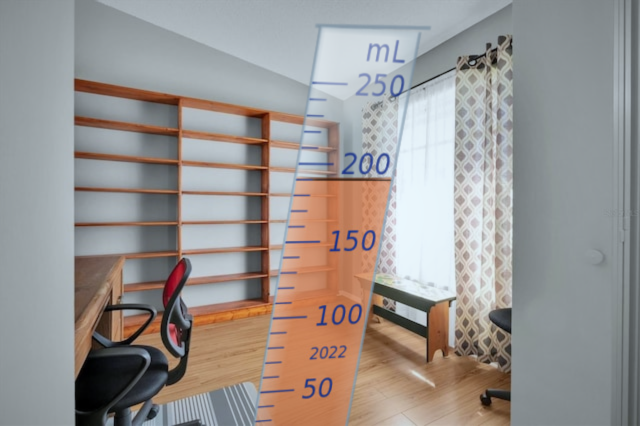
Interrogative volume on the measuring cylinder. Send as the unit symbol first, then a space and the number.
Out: mL 190
